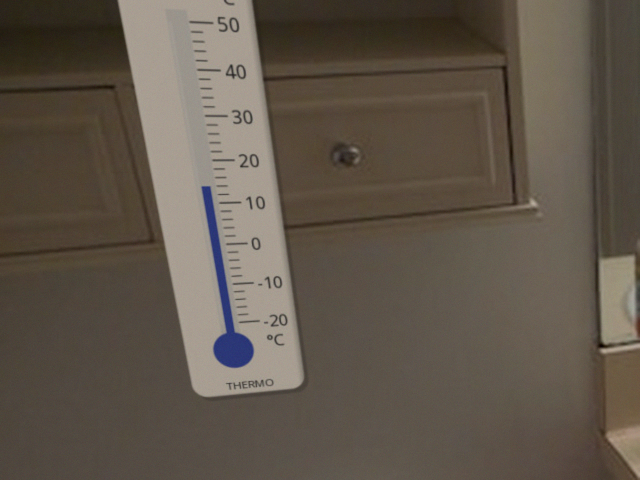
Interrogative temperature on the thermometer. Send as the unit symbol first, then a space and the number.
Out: °C 14
